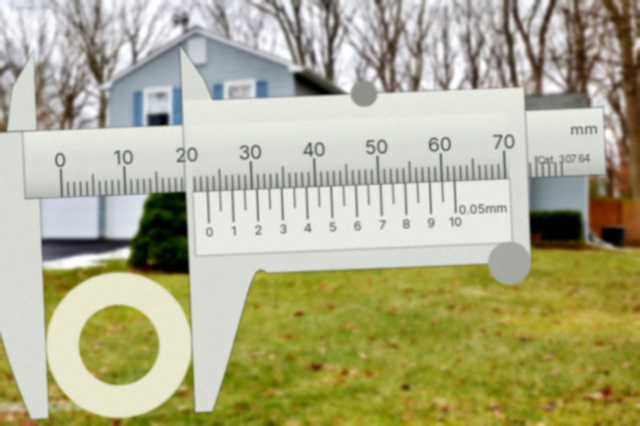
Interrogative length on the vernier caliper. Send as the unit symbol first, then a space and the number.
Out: mm 23.0
